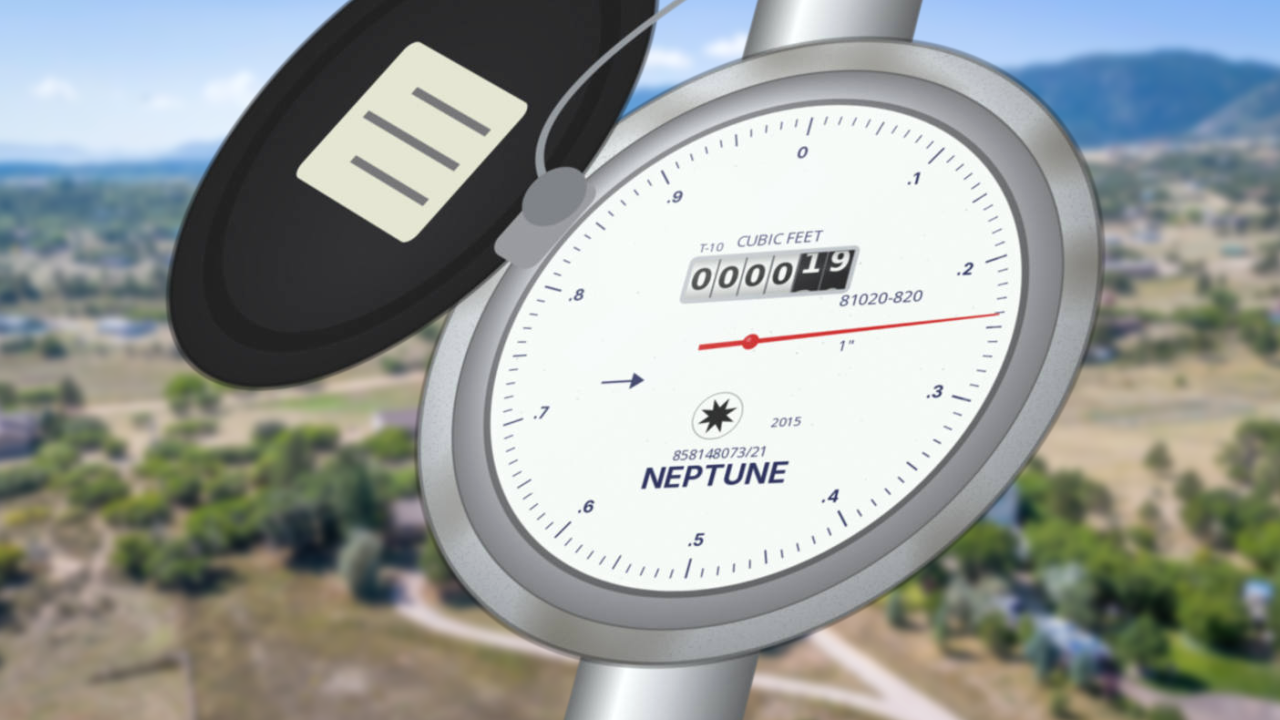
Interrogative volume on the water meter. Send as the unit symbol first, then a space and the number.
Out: ft³ 19.24
